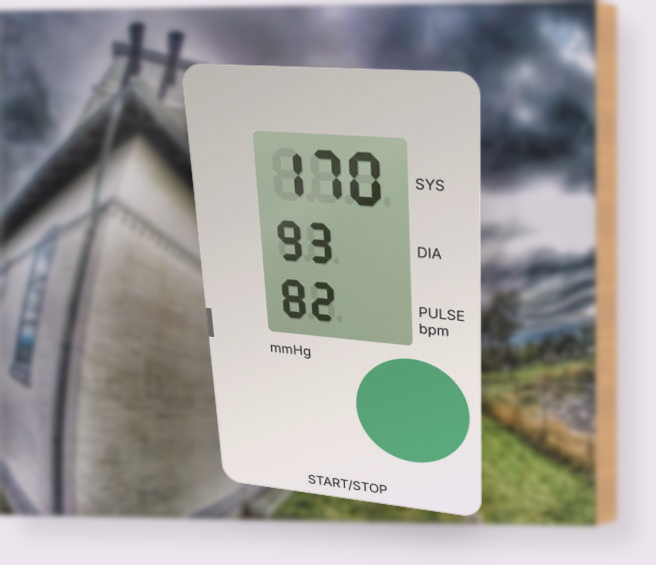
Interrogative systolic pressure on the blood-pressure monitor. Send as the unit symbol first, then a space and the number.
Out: mmHg 170
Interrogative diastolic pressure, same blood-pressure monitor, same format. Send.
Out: mmHg 93
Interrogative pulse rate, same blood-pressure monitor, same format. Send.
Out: bpm 82
